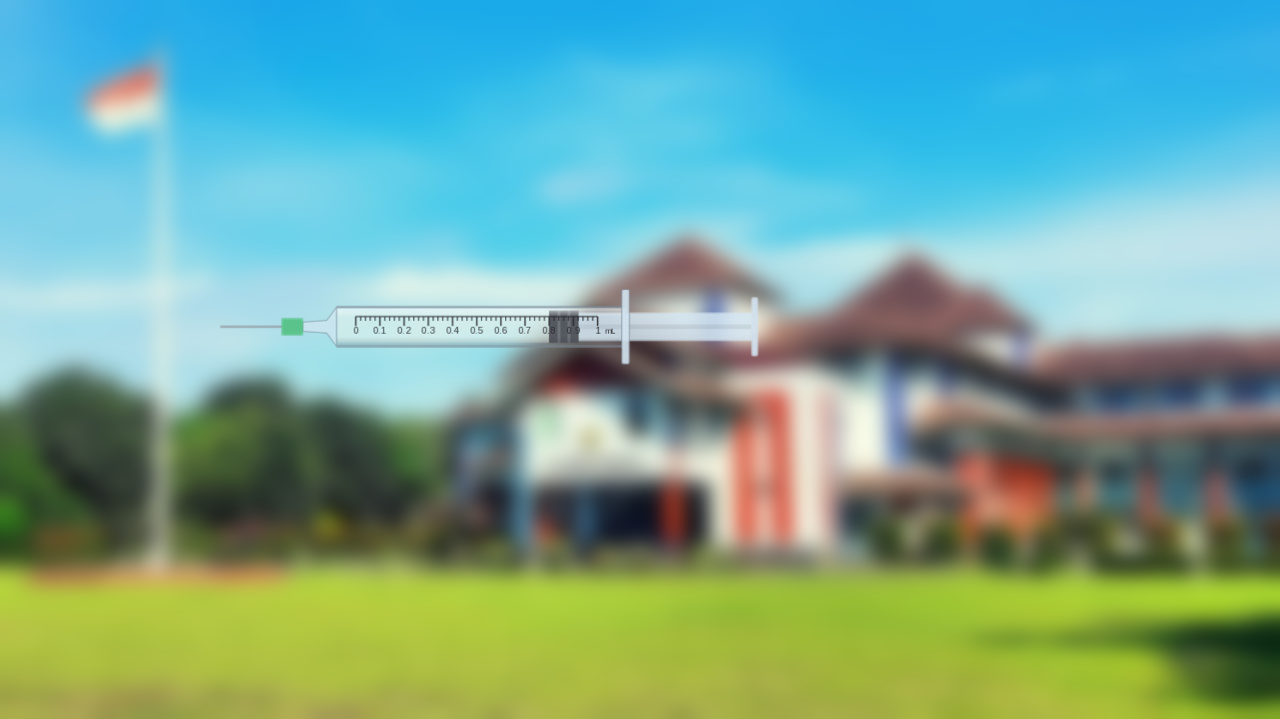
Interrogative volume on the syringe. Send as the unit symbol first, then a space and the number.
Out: mL 0.8
